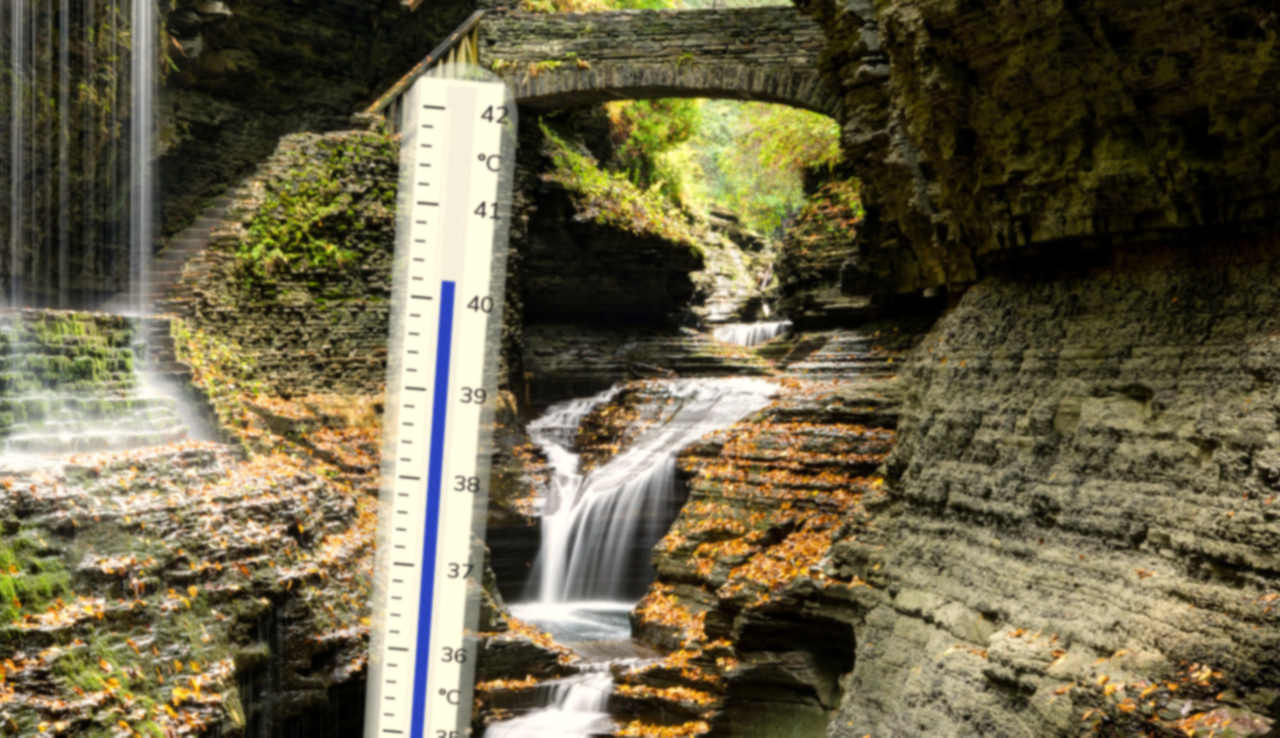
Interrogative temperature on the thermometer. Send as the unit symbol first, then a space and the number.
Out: °C 40.2
